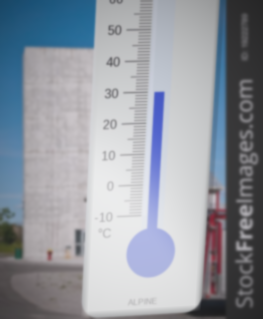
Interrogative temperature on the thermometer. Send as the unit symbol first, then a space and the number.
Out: °C 30
